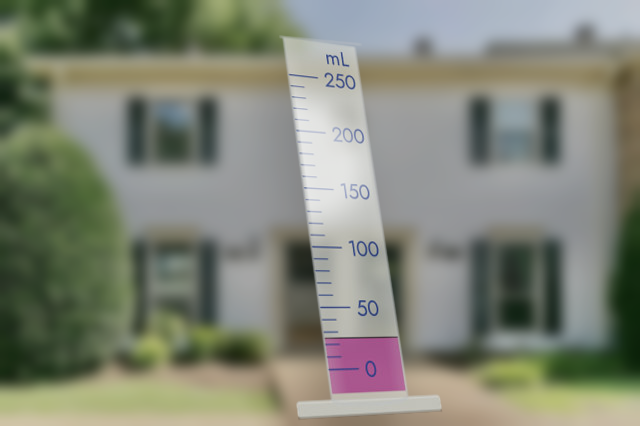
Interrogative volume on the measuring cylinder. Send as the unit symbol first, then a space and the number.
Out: mL 25
